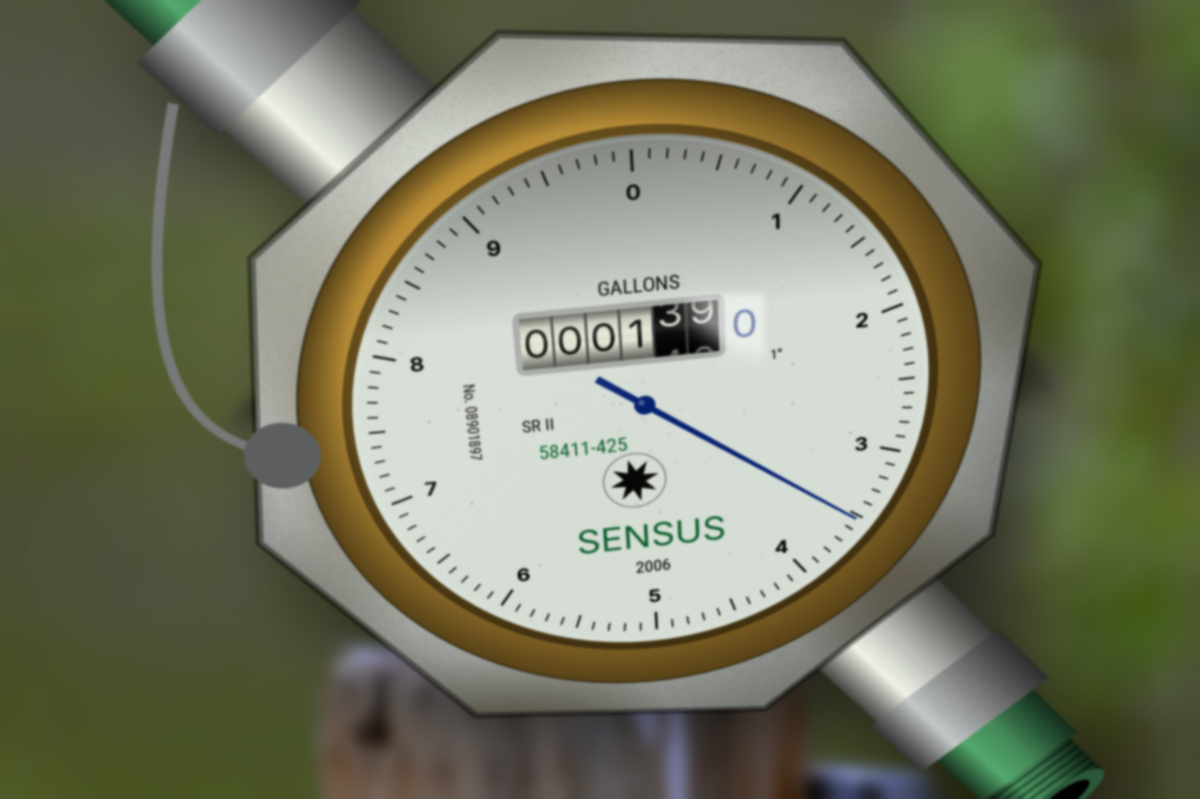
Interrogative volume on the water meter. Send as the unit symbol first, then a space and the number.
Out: gal 1393.5
